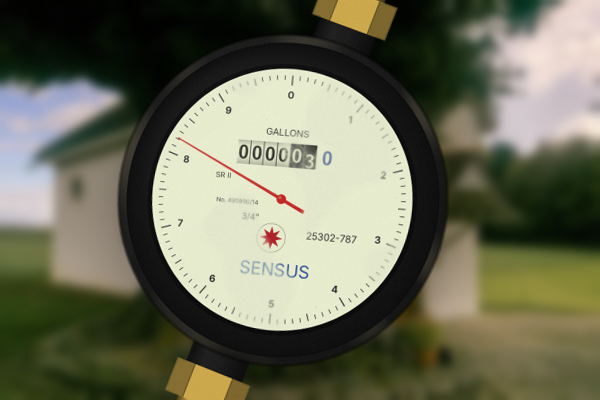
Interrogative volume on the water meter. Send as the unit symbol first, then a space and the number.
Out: gal 28.2
